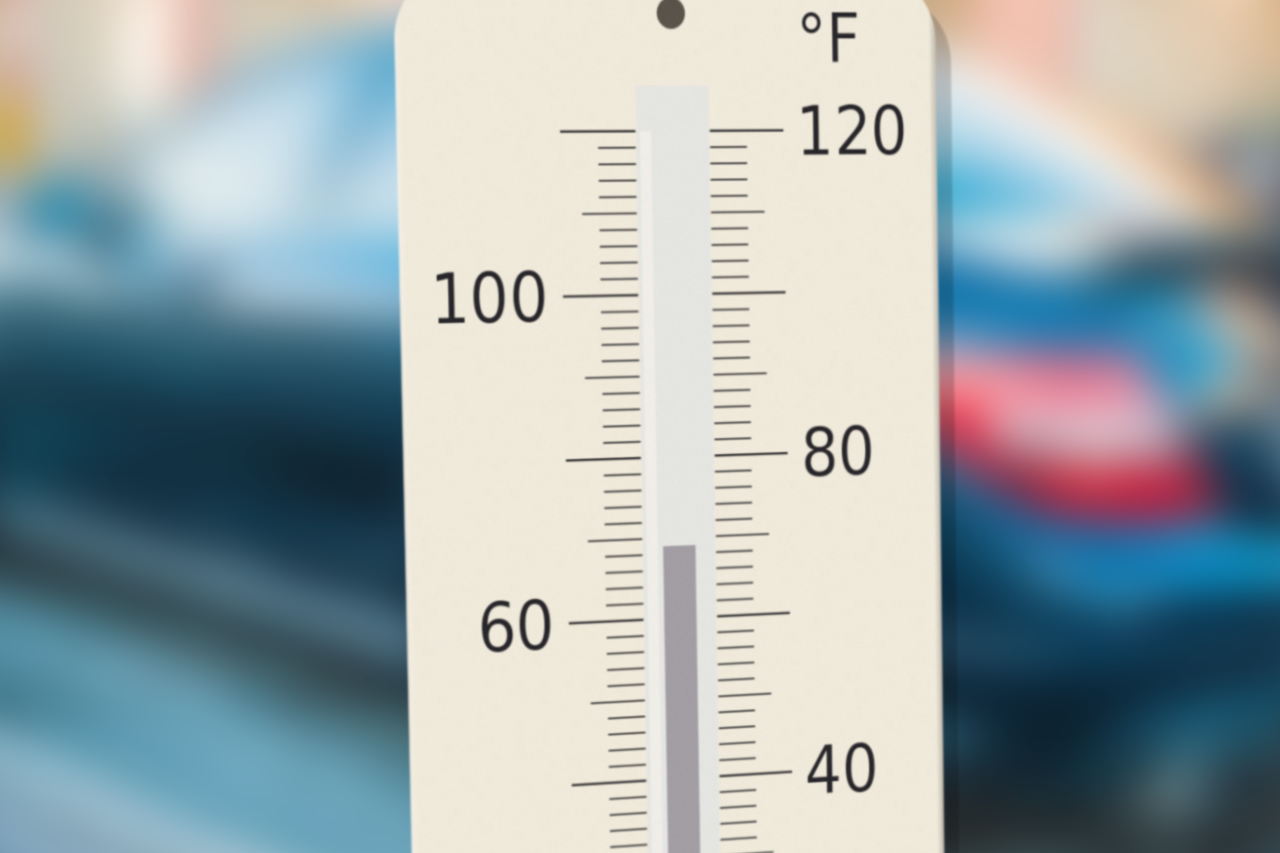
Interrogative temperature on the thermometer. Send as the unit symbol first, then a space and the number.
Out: °F 69
